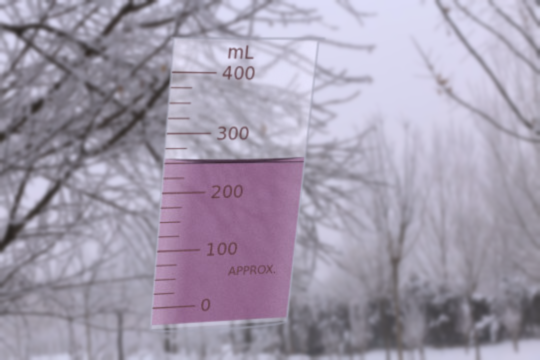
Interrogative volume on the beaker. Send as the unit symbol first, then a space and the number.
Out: mL 250
